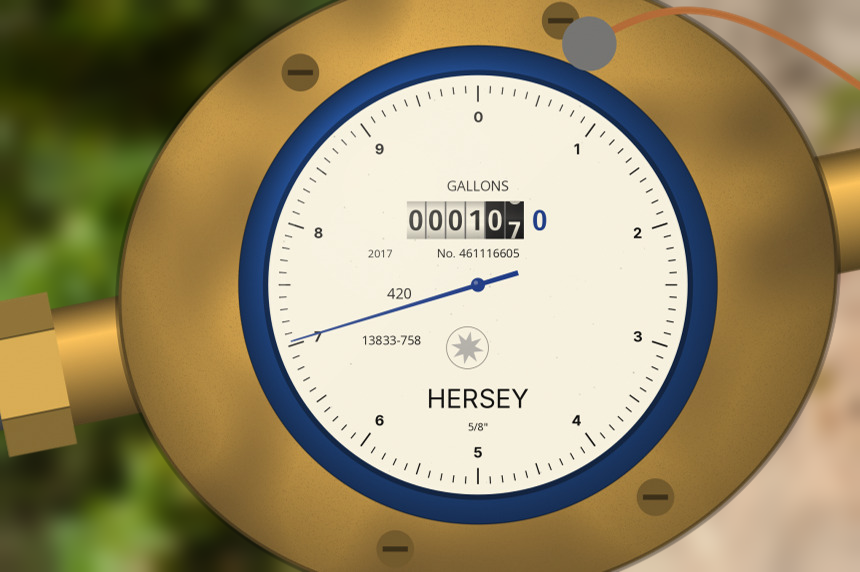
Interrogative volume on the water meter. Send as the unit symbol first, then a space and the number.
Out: gal 1067.0
